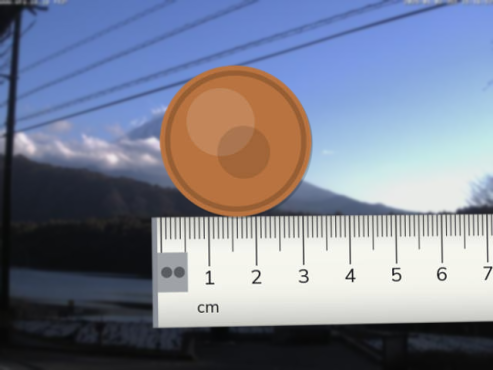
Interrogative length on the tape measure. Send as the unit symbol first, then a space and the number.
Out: cm 3.2
